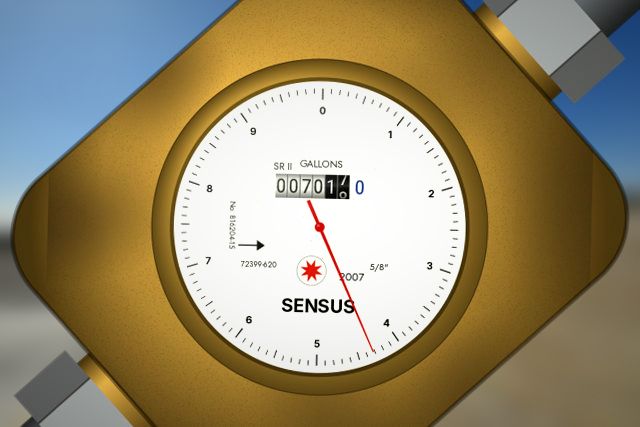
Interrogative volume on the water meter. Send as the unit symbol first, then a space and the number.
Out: gal 70174.3
